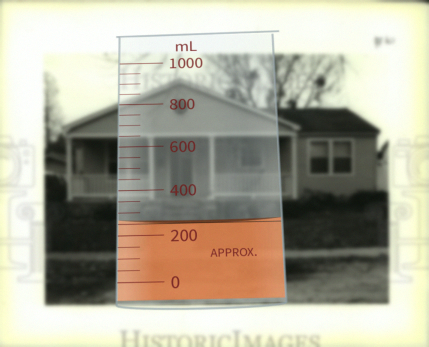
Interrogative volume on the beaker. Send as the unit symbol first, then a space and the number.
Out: mL 250
